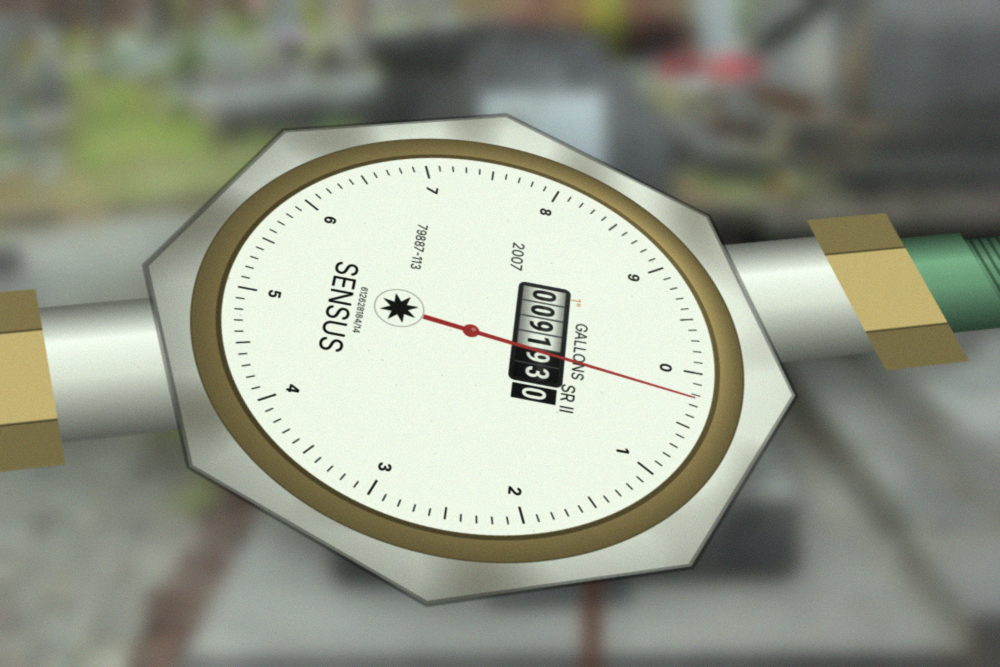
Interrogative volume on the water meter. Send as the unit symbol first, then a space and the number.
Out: gal 91930.2
